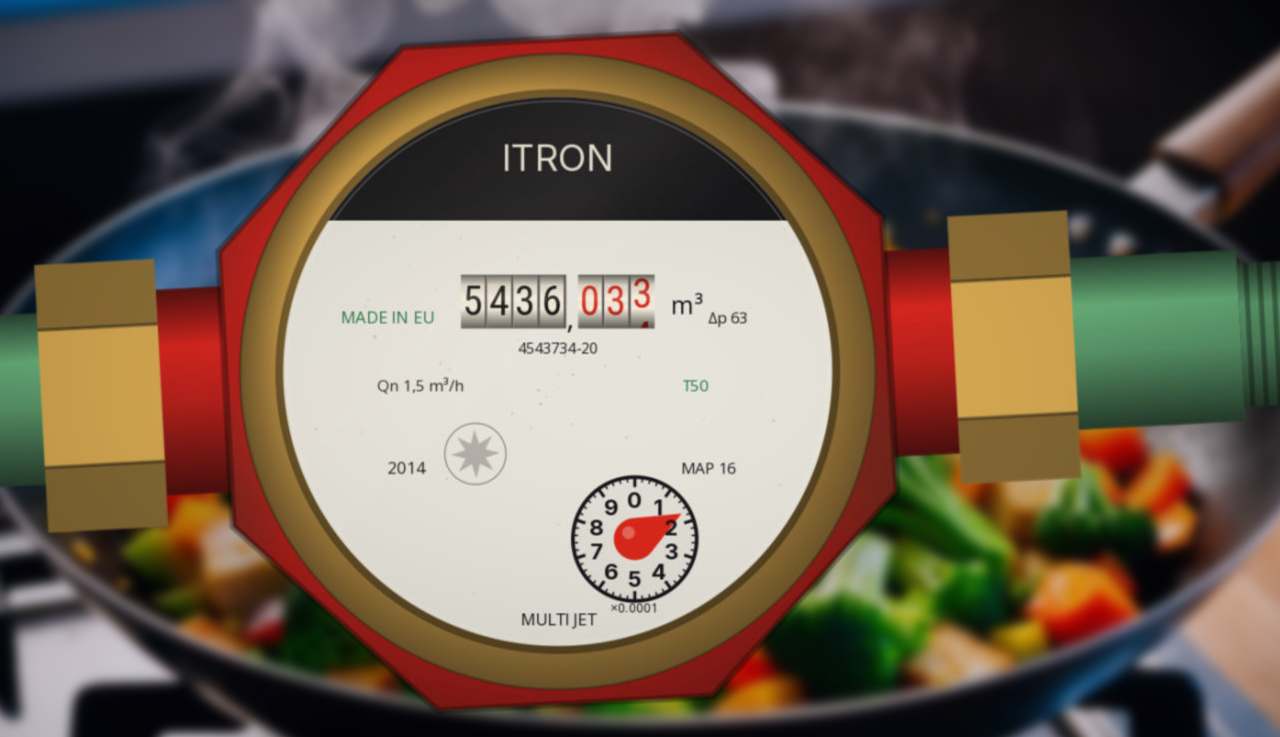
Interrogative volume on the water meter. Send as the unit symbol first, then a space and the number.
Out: m³ 5436.0331
